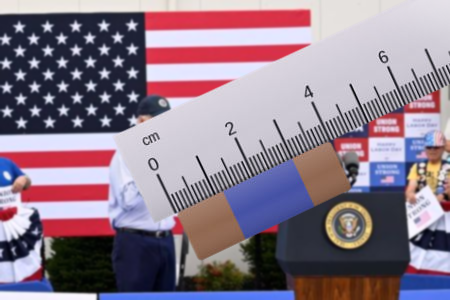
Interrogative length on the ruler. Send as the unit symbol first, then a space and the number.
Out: cm 4
